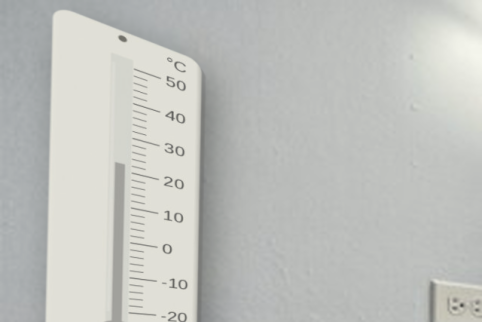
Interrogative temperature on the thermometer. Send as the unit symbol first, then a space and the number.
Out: °C 22
